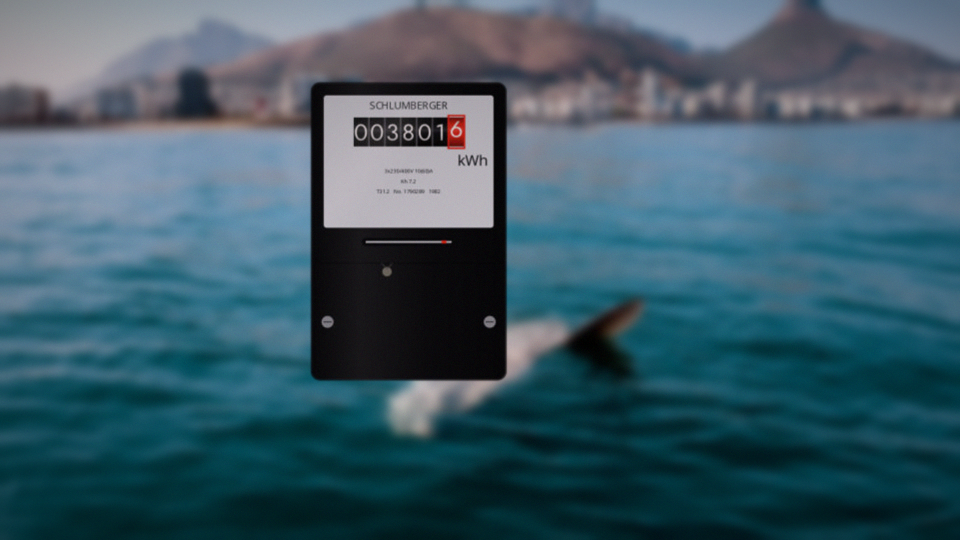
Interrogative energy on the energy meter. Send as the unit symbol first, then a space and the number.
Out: kWh 3801.6
